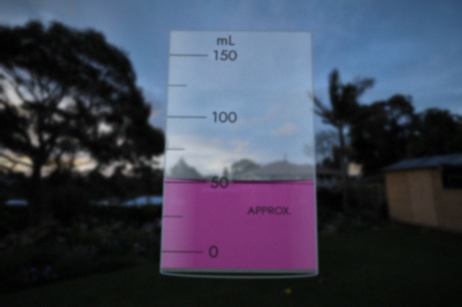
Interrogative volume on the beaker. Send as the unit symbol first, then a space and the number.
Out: mL 50
